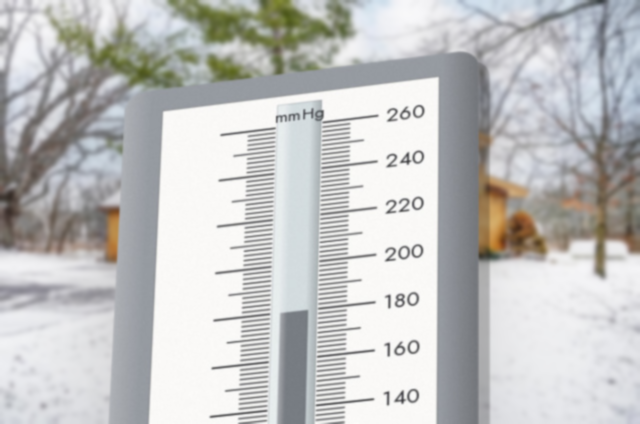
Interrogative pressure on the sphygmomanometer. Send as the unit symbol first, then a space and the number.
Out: mmHg 180
